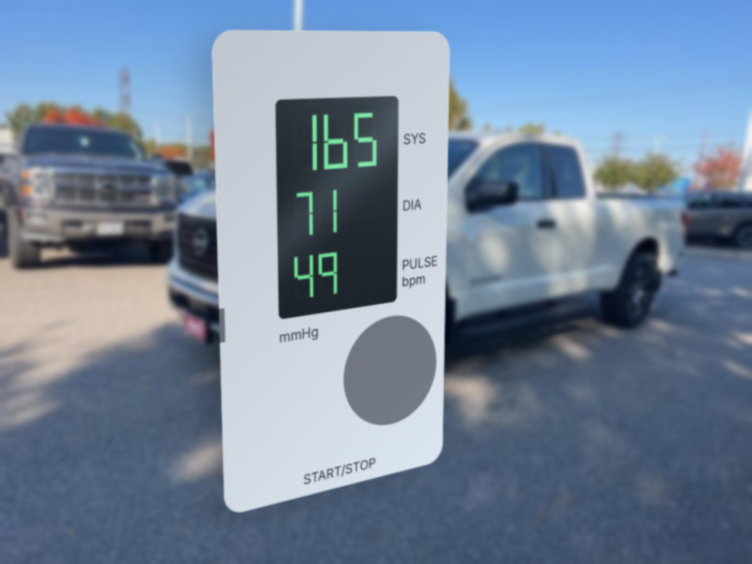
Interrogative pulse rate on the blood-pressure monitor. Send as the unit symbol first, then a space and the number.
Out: bpm 49
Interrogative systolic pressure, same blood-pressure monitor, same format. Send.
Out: mmHg 165
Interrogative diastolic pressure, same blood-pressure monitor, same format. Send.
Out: mmHg 71
